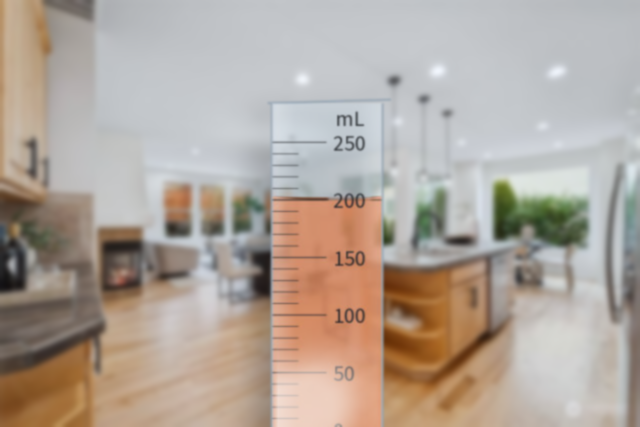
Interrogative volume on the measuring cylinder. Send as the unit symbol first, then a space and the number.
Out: mL 200
